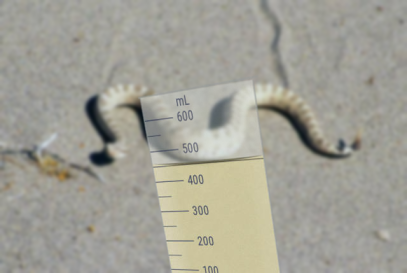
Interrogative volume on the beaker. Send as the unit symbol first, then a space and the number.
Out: mL 450
